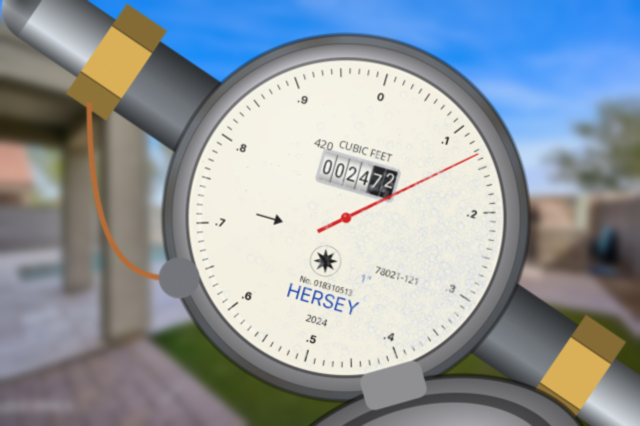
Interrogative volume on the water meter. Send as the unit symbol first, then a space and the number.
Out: ft³ 2472.13
